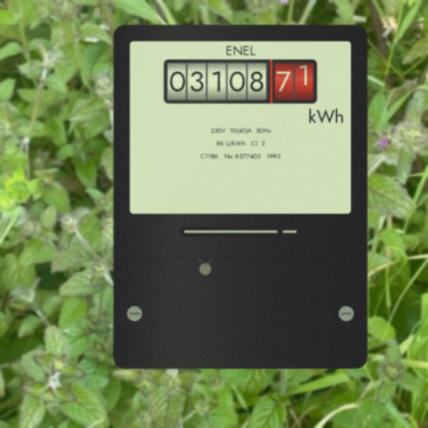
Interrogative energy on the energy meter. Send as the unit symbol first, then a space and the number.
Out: kWh 3108.71
